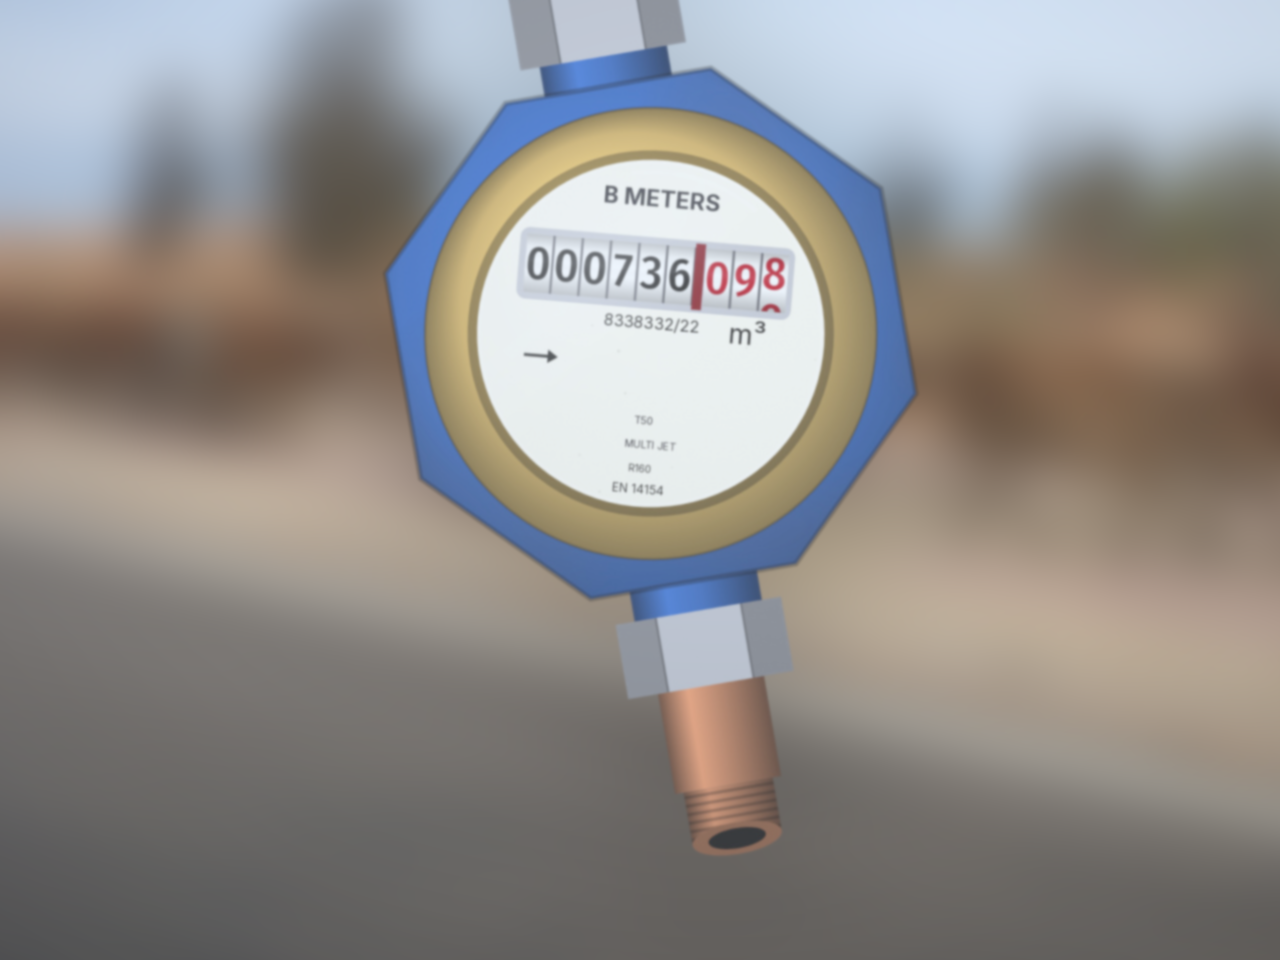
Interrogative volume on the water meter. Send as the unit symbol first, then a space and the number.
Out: m³ 736.098
